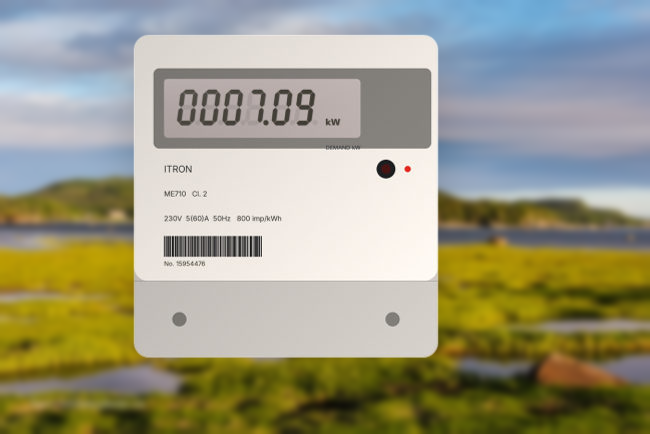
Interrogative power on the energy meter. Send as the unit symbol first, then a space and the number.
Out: kW 7.09
